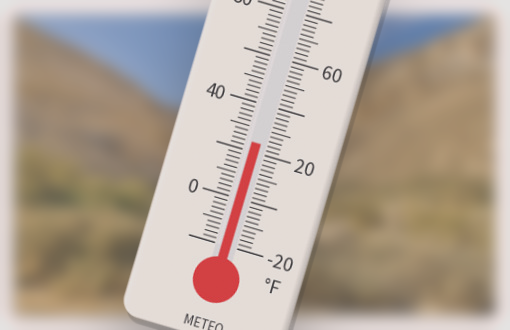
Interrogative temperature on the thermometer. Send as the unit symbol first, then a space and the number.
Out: °F 24
